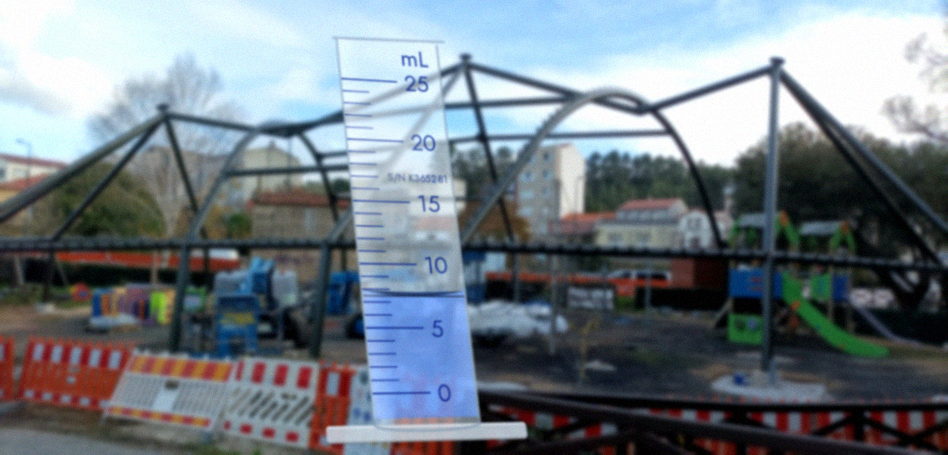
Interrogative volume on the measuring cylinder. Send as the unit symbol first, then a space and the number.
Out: mL 7.5
